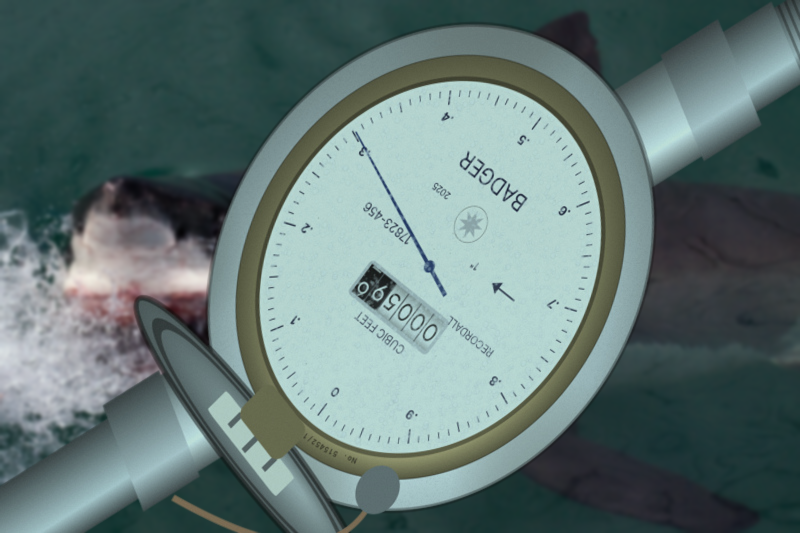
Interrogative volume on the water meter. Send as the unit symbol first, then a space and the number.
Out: ft³ 596.30
